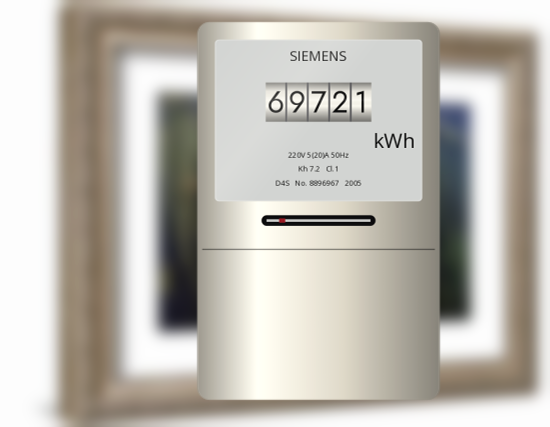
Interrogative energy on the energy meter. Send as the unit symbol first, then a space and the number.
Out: kWh 69721
